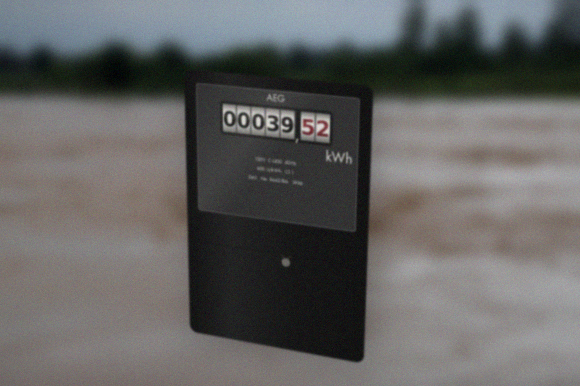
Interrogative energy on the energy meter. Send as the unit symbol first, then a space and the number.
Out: kWh 39.52
